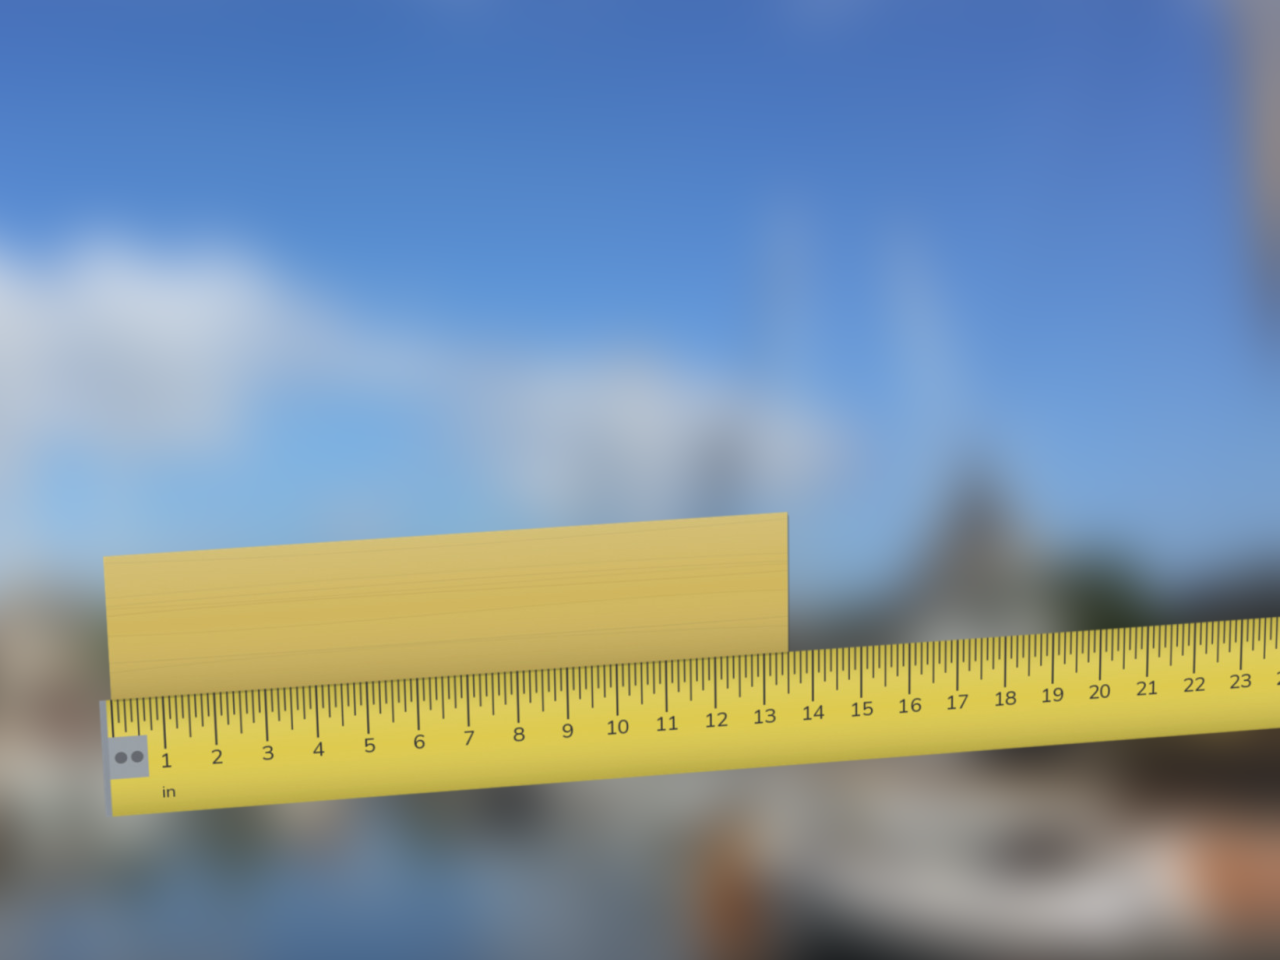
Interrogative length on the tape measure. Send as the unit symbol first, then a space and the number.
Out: in 13.5
